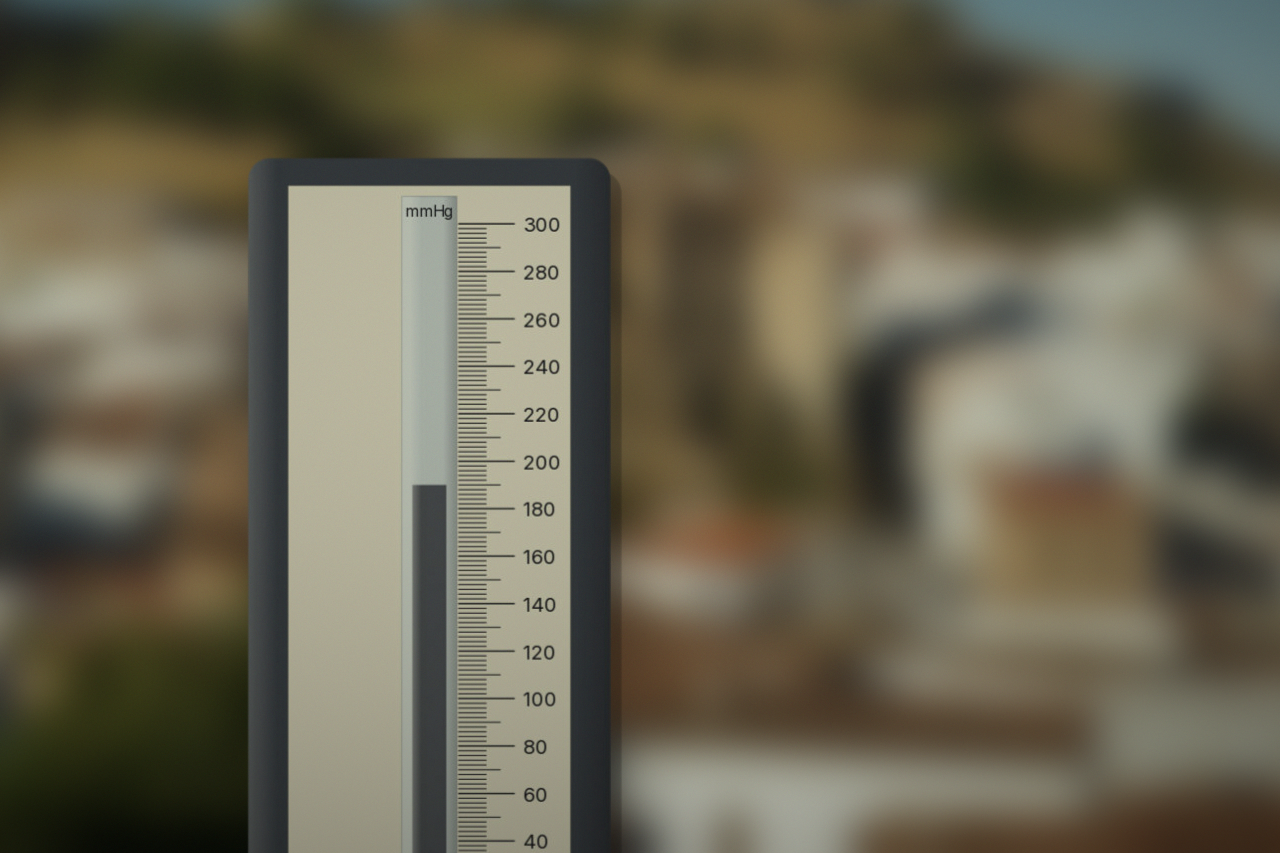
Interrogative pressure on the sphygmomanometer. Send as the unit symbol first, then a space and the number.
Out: mmHg 190
